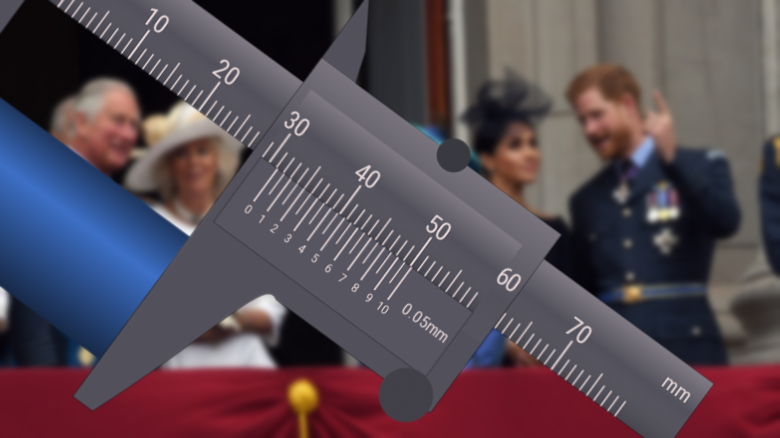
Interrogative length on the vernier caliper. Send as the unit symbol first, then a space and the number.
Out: mm 31.2
